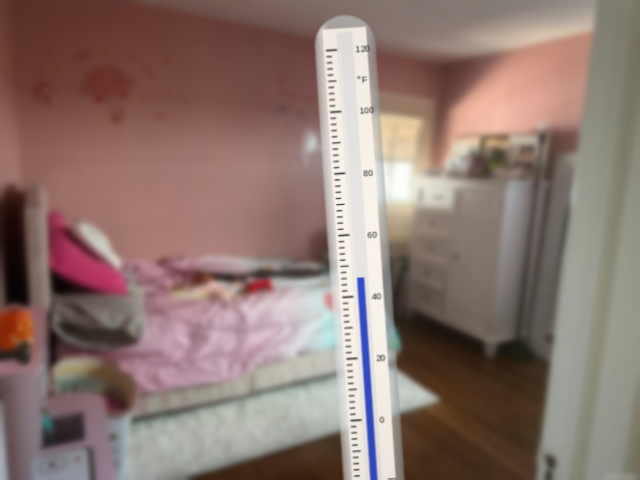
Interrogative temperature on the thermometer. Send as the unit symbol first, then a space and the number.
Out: °F 46
